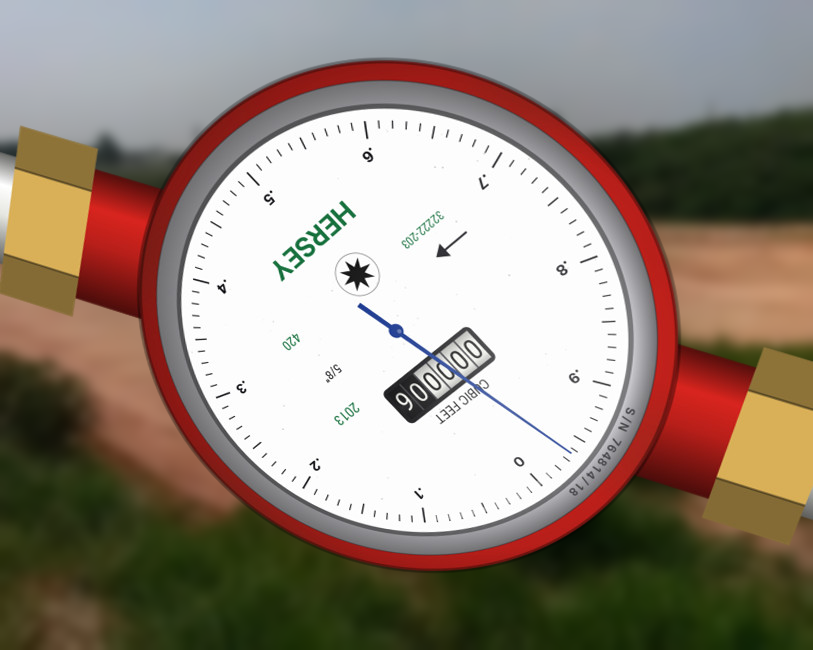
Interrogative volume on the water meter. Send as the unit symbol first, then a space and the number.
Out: ft³ 5.96
